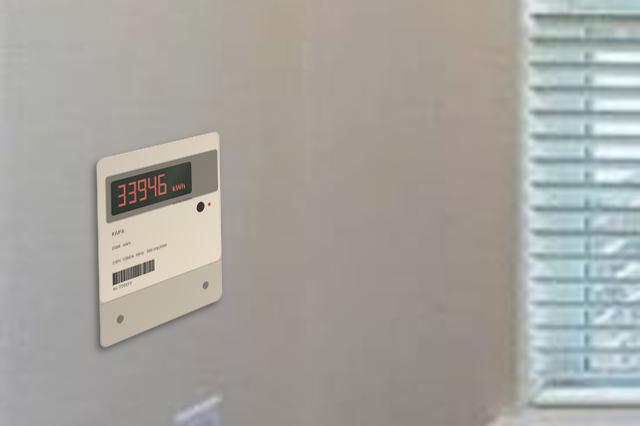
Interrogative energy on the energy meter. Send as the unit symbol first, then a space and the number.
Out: kWh 33946
